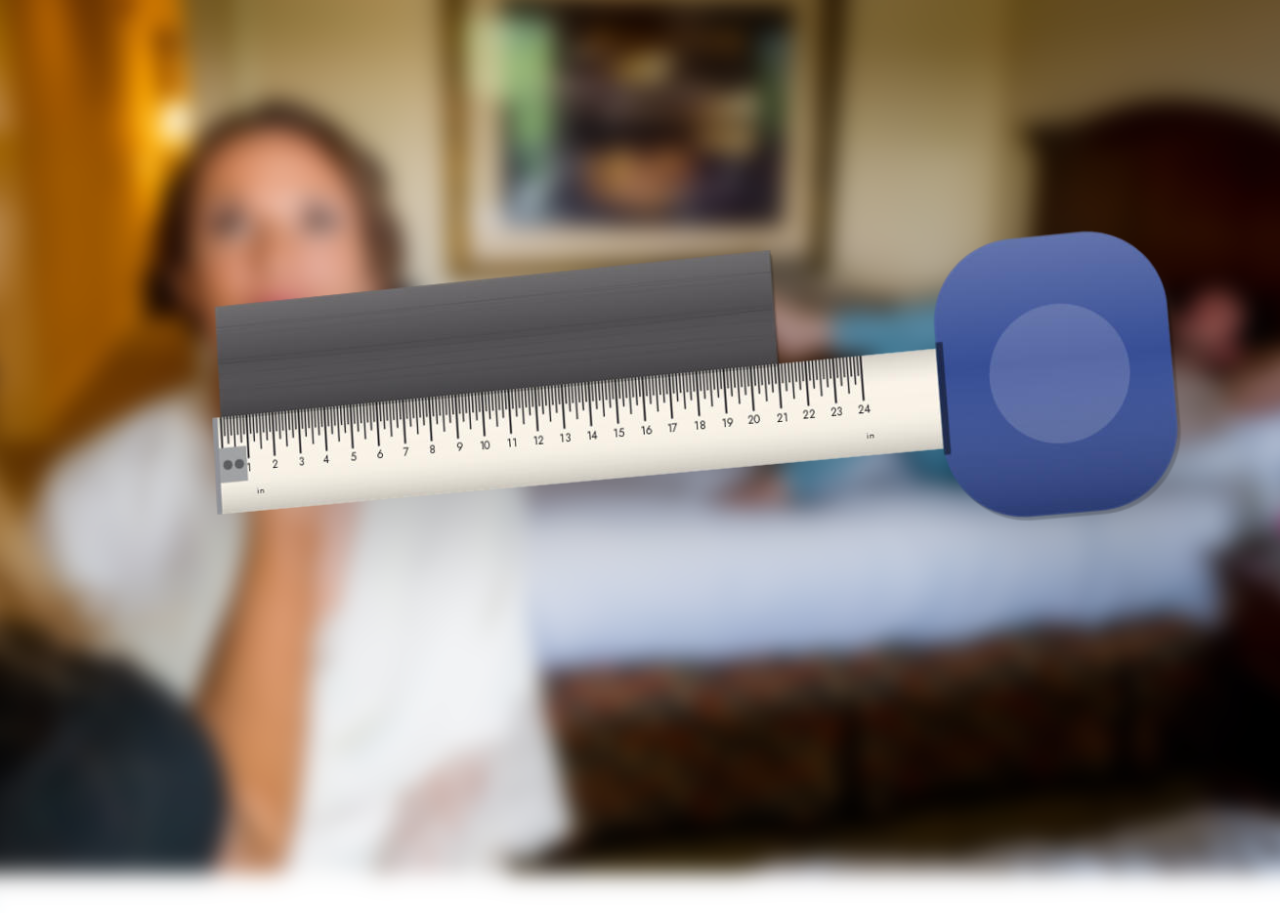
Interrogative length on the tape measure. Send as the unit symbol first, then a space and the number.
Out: in 21
